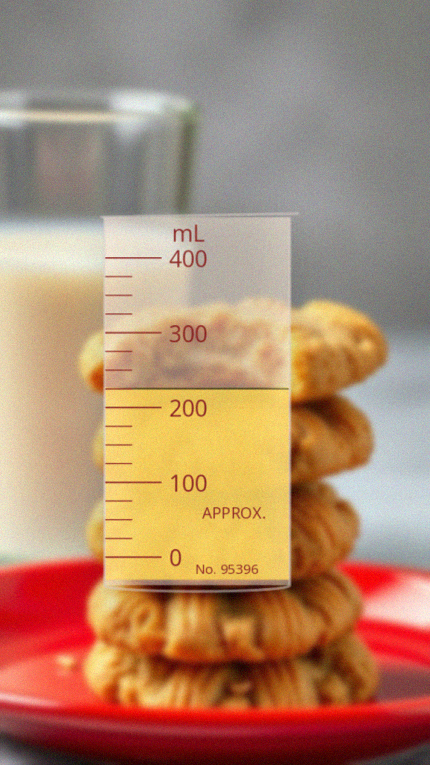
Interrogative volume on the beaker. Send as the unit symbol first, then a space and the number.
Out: mL 225
